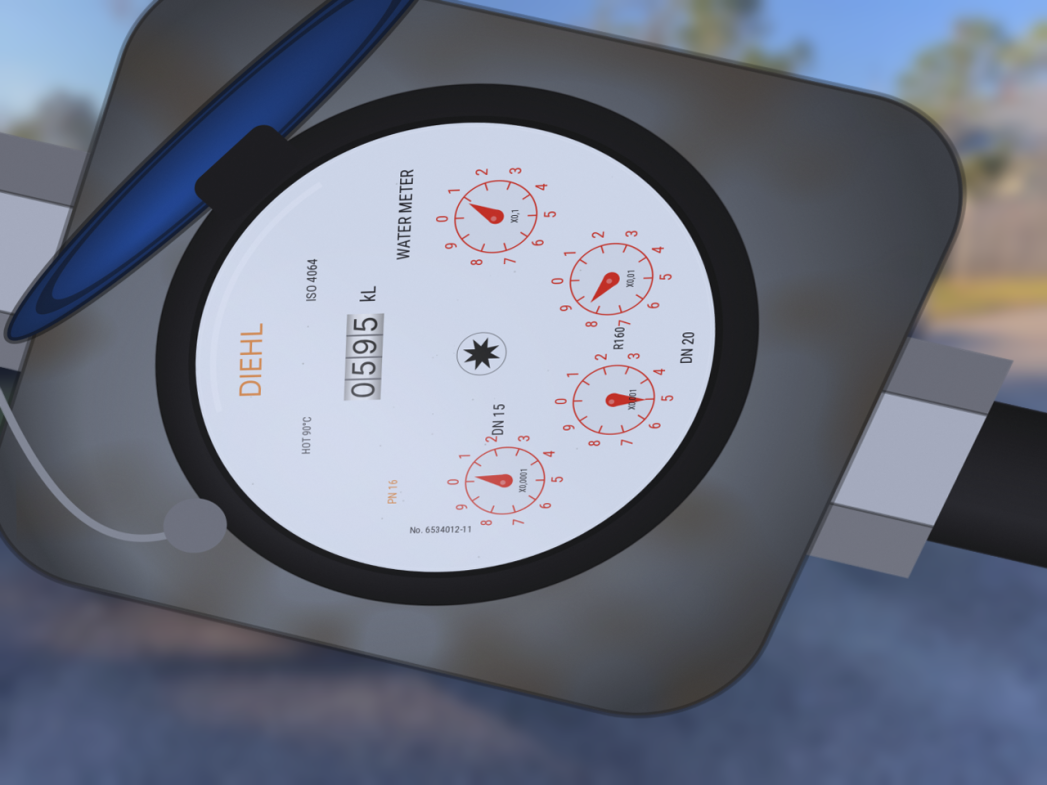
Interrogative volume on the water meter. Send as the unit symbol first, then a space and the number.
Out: kL 595.0850
